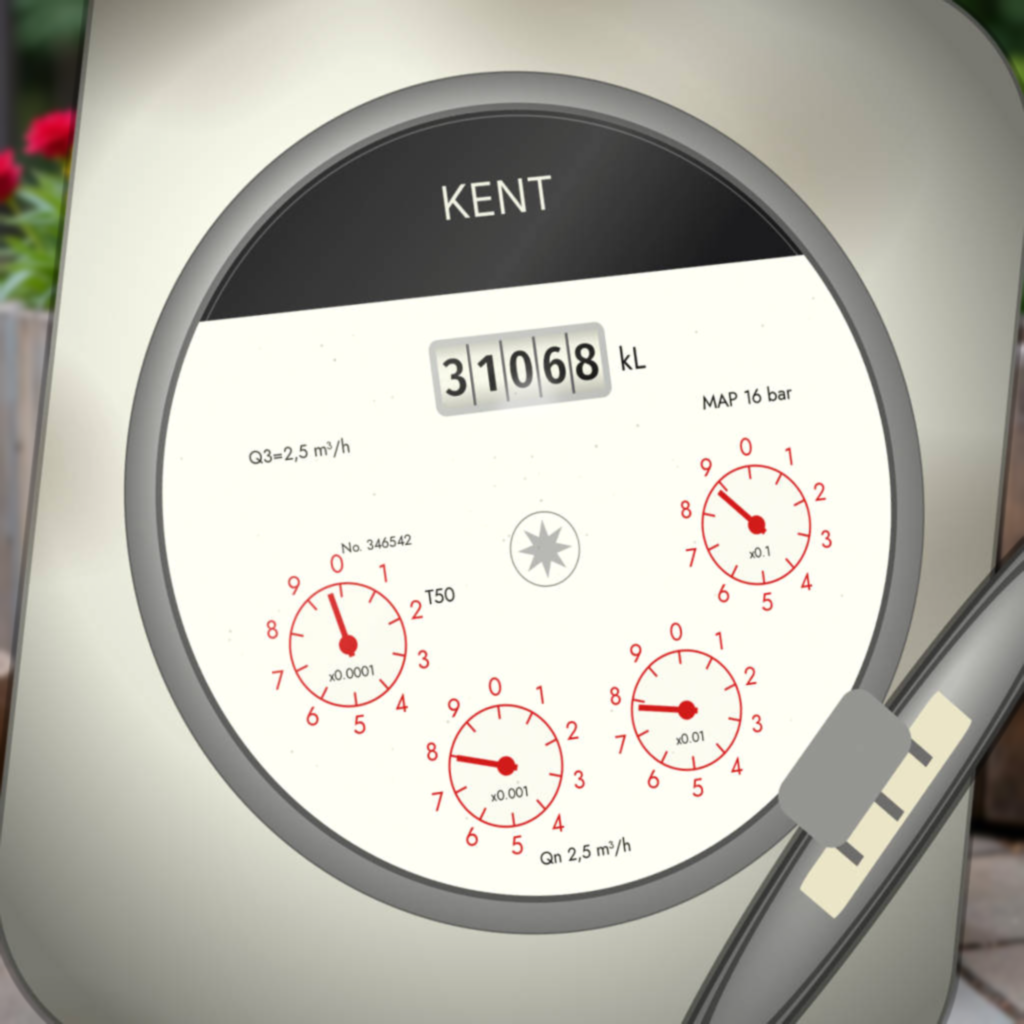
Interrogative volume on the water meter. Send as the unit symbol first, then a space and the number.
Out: kL 31068.8779
